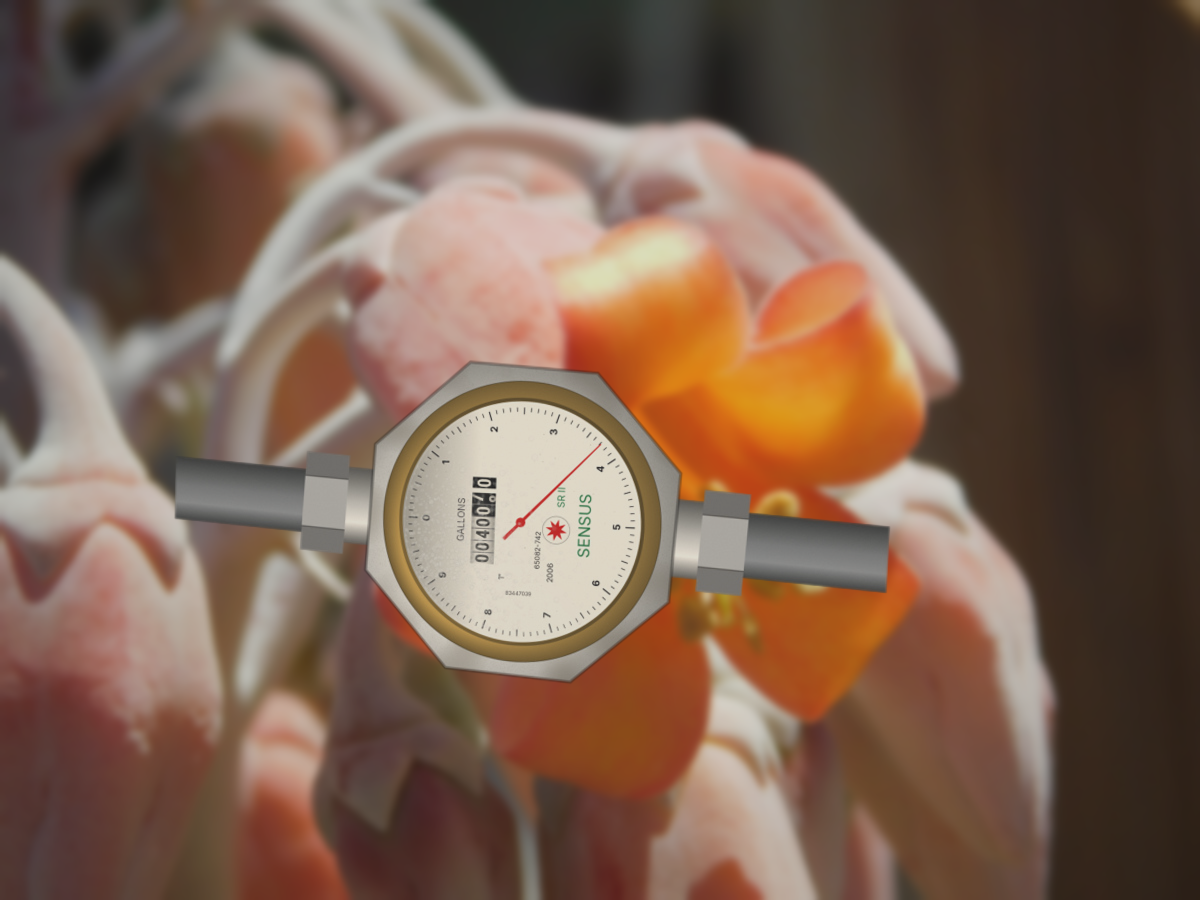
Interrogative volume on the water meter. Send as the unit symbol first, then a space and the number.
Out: gal 40073.7
